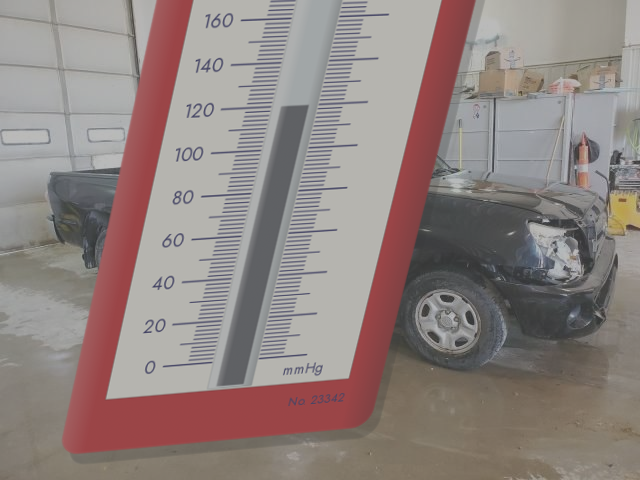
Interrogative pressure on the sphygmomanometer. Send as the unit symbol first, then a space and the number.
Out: mmHg 120
